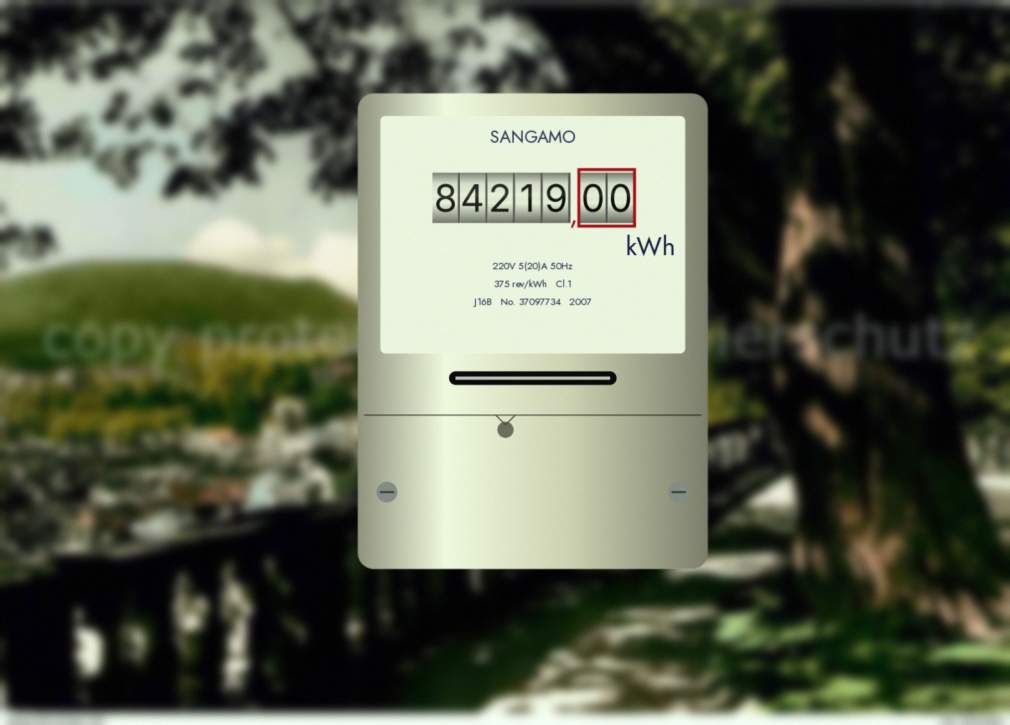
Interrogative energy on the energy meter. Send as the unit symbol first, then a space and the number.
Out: kWh 84219.00
